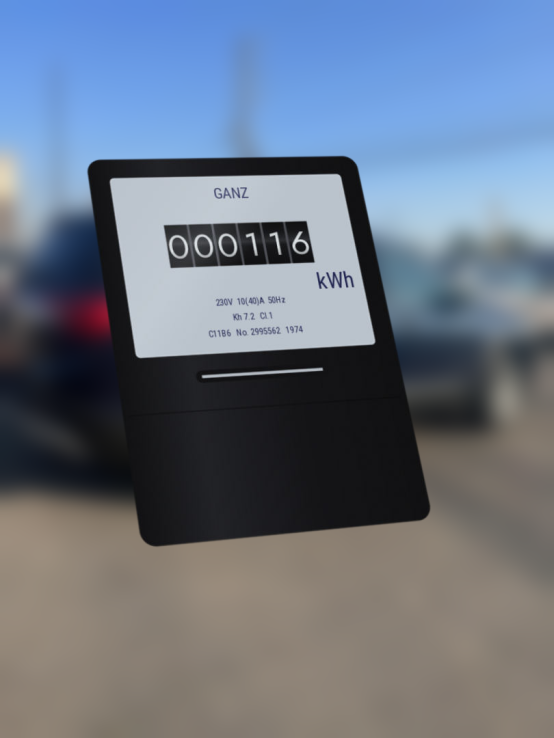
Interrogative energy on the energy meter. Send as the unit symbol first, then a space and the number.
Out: kWh 116
